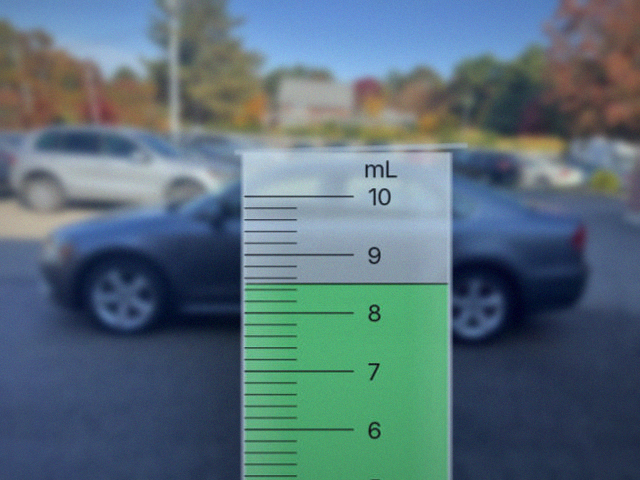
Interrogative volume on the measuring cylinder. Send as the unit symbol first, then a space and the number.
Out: mL 8.5
